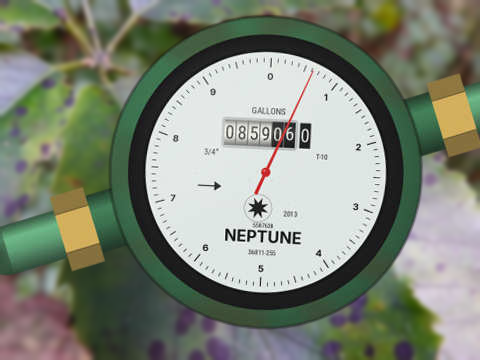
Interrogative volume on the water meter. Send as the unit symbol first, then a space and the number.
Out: gal 859060.6
